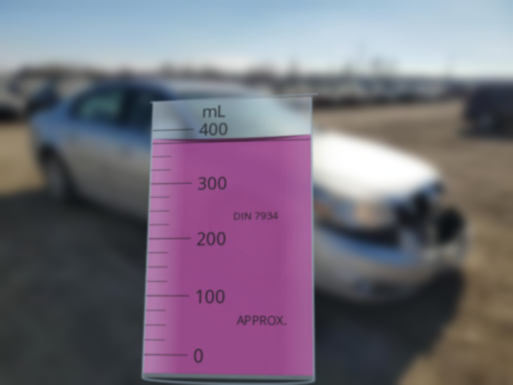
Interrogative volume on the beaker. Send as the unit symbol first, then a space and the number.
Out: mL 375
